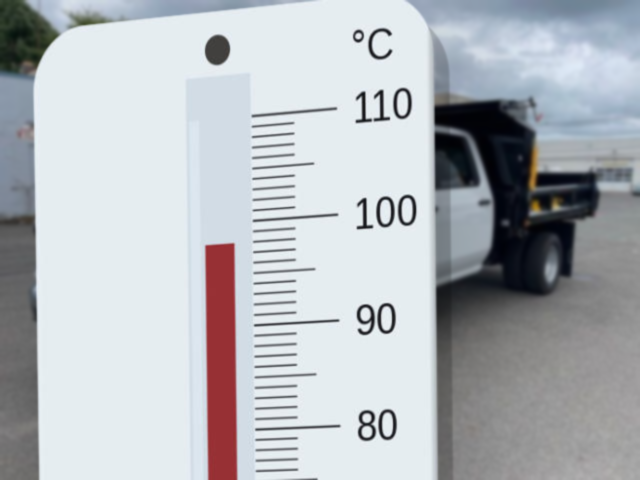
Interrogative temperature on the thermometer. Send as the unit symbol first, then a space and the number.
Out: °C 98
